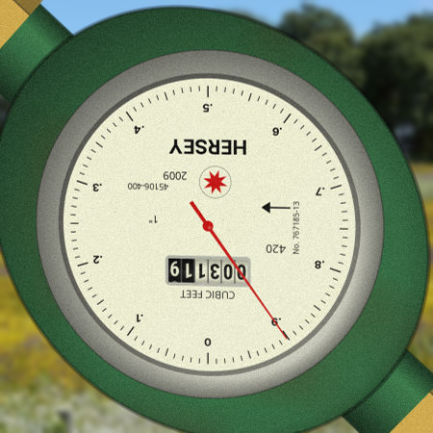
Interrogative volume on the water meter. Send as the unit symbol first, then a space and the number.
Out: ft³ 3118.90
